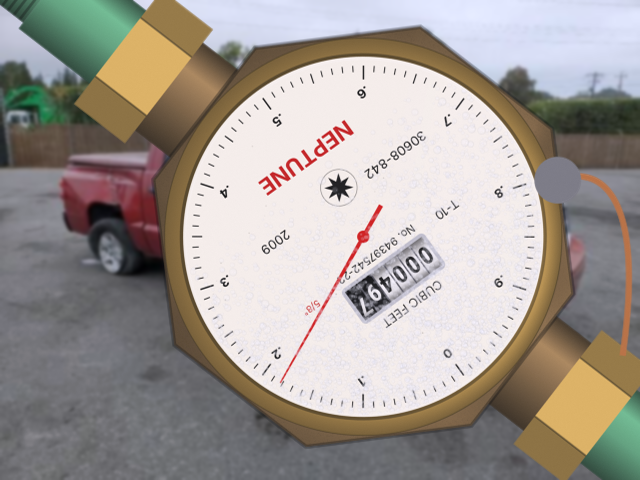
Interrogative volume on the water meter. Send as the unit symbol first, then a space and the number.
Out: ft³ 497.18
